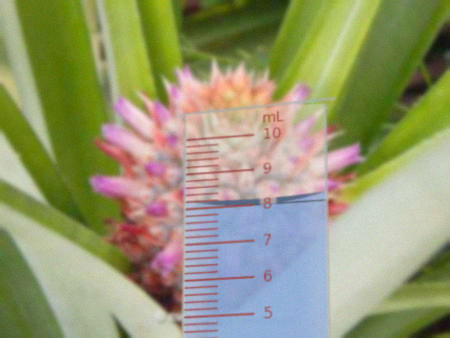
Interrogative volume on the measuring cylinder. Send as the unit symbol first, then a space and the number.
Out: mL 8
